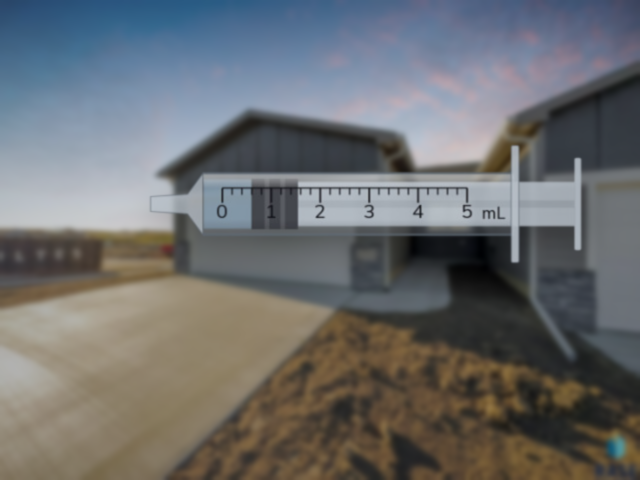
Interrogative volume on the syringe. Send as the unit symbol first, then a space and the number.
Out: mL 0.6
